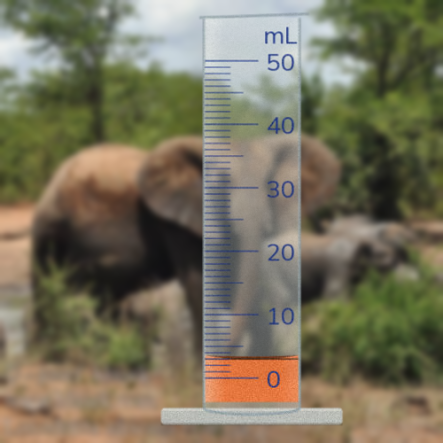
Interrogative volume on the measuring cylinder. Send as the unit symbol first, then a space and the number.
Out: mL 3
